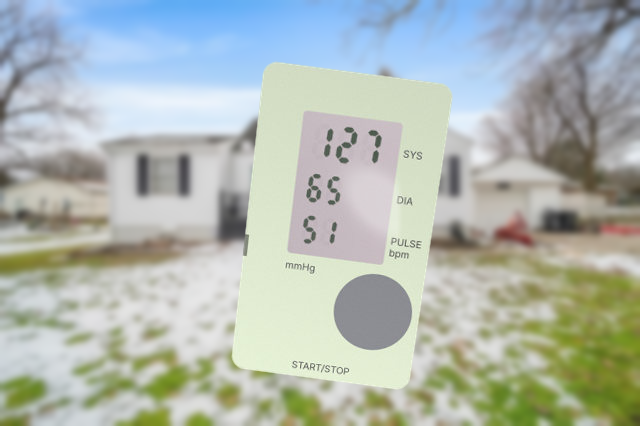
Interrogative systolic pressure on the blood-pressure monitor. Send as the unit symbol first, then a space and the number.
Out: mmHg 127
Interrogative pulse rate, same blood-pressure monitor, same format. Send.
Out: bpm 51
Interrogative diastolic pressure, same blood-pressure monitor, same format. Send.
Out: mmHg 65
